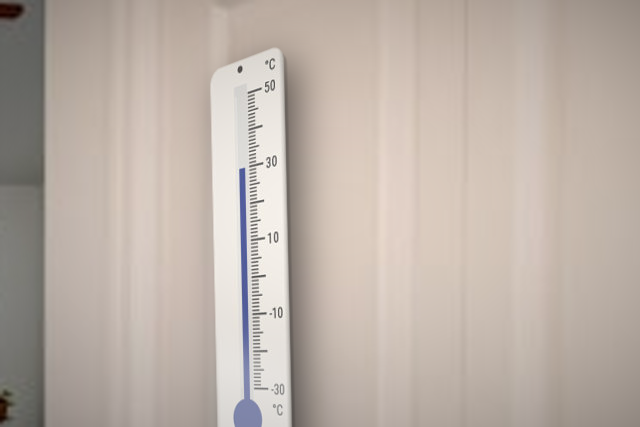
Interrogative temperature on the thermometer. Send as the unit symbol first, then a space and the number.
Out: °C 30
